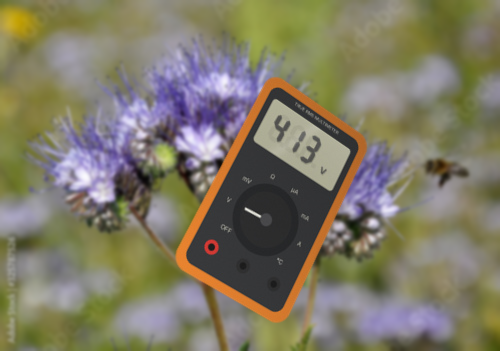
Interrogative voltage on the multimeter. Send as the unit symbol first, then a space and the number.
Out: V 413
